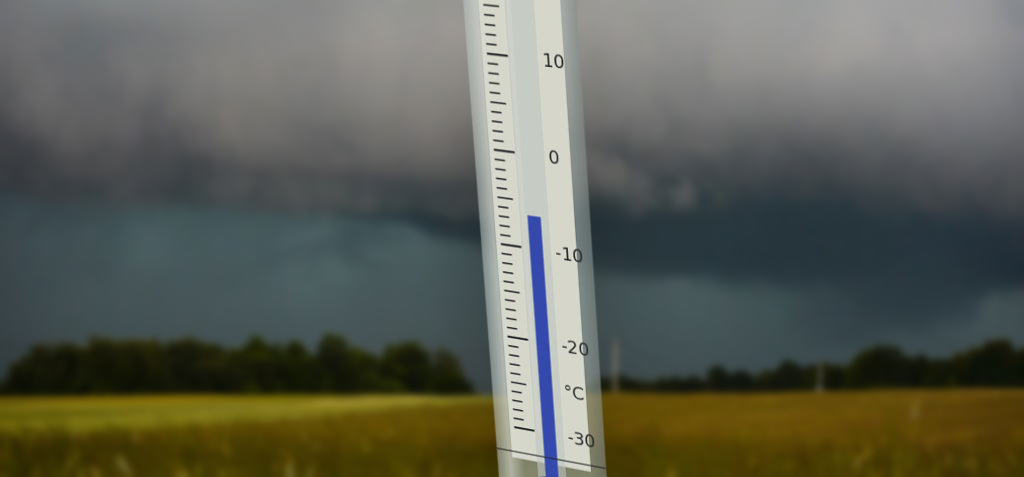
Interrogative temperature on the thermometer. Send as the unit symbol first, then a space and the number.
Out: °C -6.5
